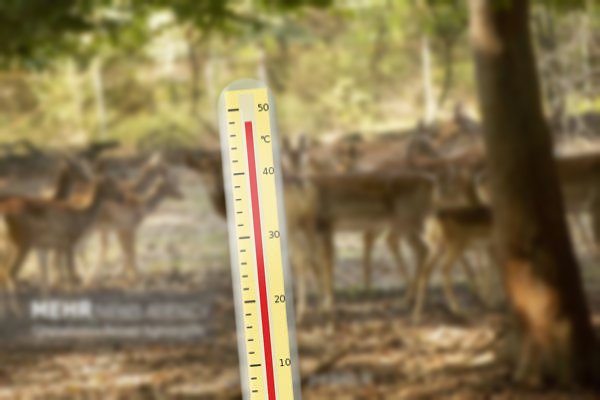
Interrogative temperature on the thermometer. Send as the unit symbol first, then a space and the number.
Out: °C 48
